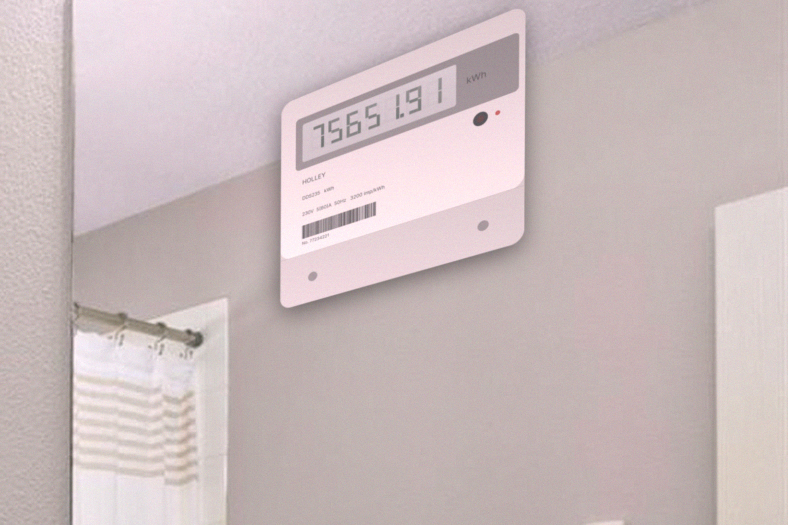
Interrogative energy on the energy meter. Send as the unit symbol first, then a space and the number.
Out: kWh 75651.91
